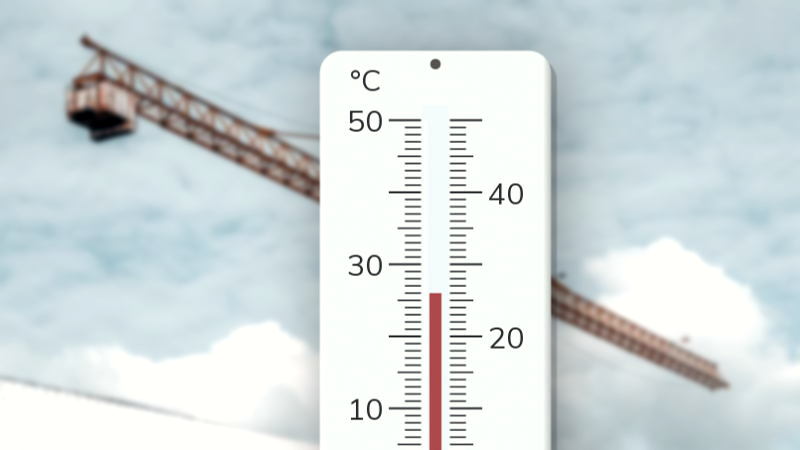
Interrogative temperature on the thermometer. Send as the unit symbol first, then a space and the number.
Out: °C 26
